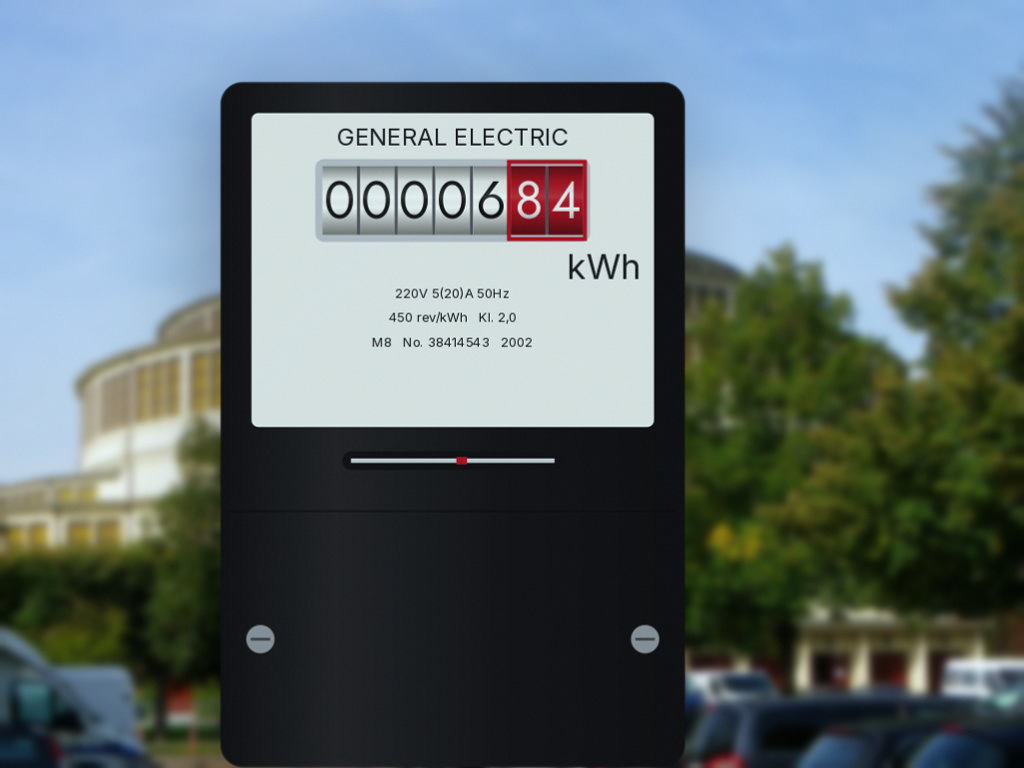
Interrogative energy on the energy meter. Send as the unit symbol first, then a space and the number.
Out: kWh 6.84
